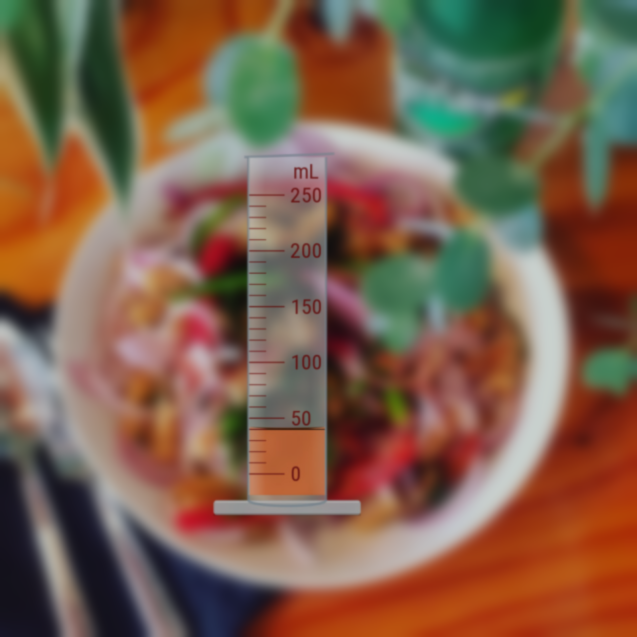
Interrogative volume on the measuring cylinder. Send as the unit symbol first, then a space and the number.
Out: mL 40
